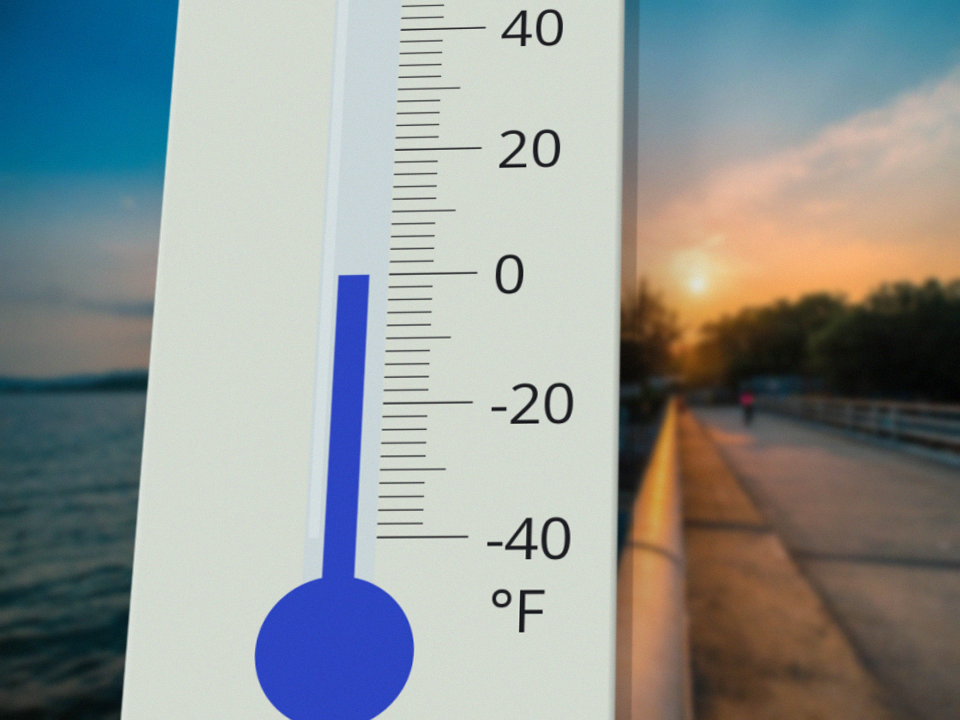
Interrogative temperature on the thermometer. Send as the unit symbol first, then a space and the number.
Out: °F 0
